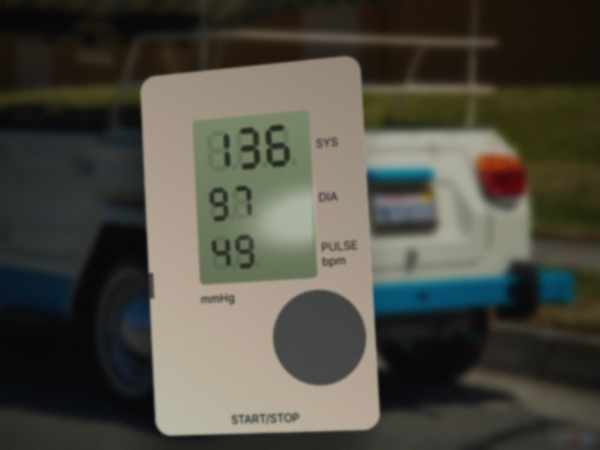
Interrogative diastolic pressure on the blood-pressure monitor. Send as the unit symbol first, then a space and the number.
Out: mmHg 97
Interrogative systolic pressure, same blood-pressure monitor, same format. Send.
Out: mmHg 136
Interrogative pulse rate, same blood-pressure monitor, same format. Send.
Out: bpm 49
